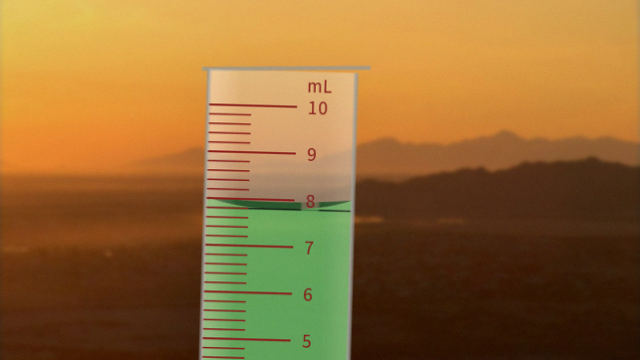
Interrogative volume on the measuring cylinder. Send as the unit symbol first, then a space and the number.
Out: mL 7.8
